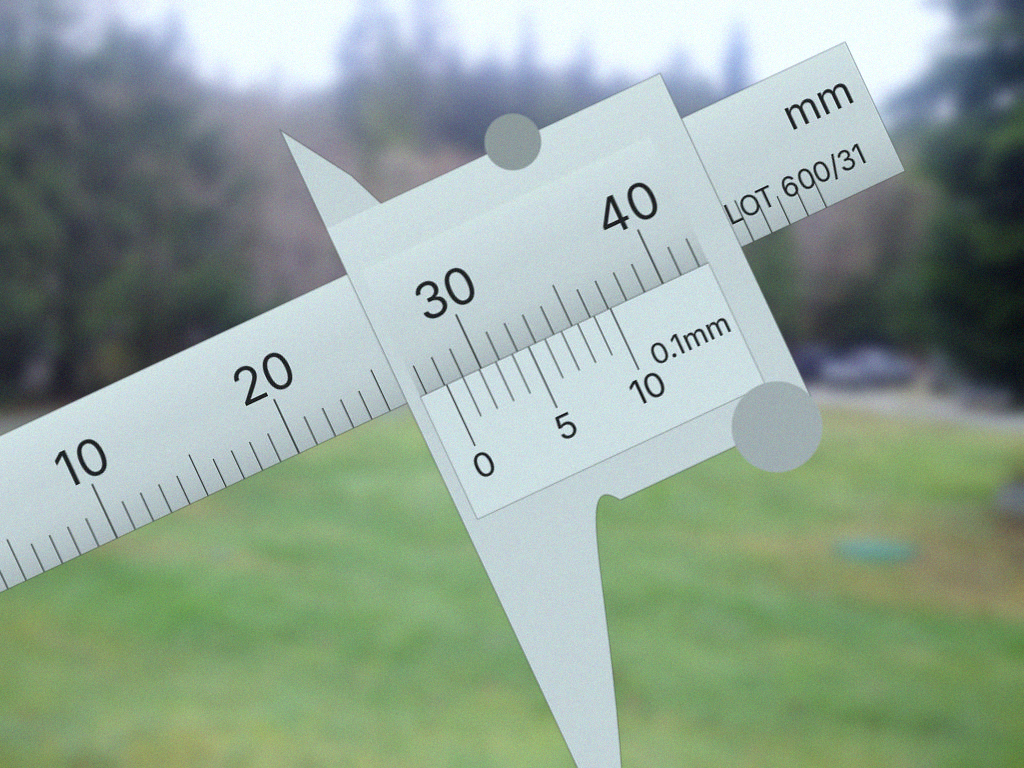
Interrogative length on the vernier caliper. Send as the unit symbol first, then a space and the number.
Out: mm 28.1
